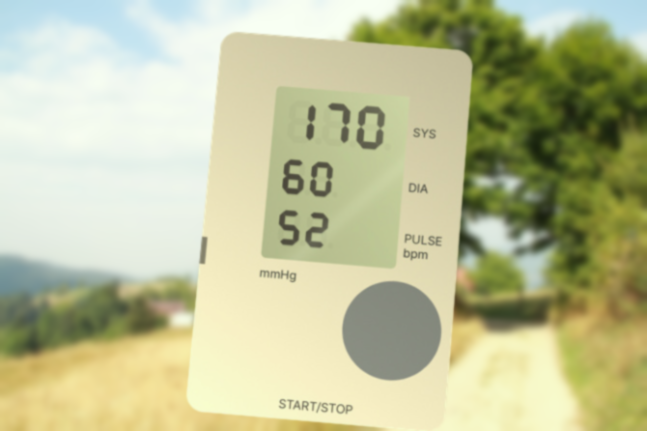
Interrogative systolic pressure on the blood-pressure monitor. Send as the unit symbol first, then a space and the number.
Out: mmHg 170
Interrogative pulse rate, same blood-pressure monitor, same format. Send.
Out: bpm 52
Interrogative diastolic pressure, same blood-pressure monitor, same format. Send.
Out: mmHg 60
